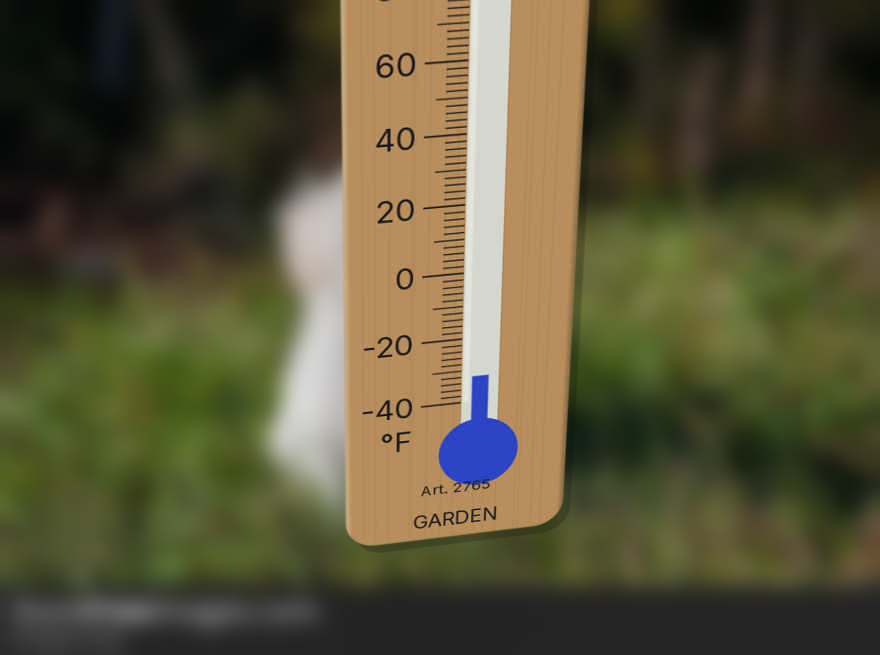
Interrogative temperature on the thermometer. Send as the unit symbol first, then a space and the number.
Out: °F -32
